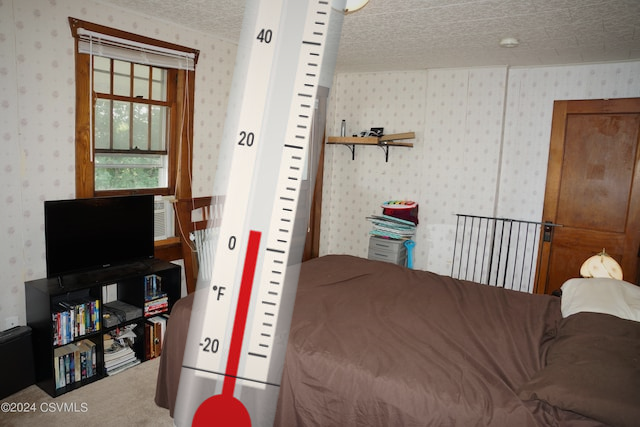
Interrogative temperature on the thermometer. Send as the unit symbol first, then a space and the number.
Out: °F 3
